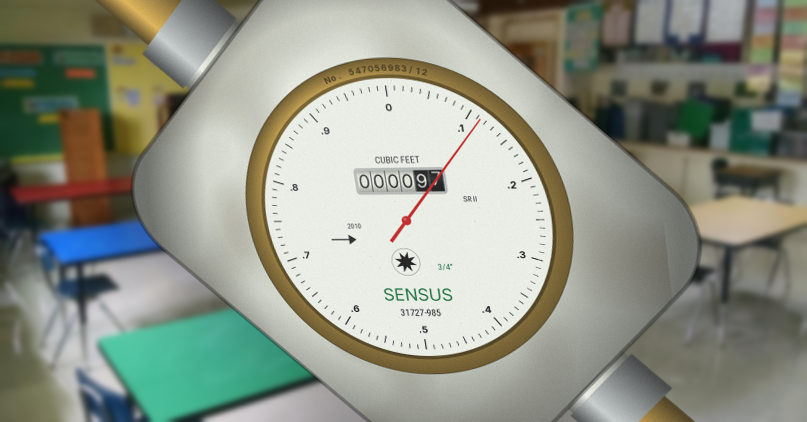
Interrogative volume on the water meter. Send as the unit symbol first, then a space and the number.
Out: ft³ 97.11
